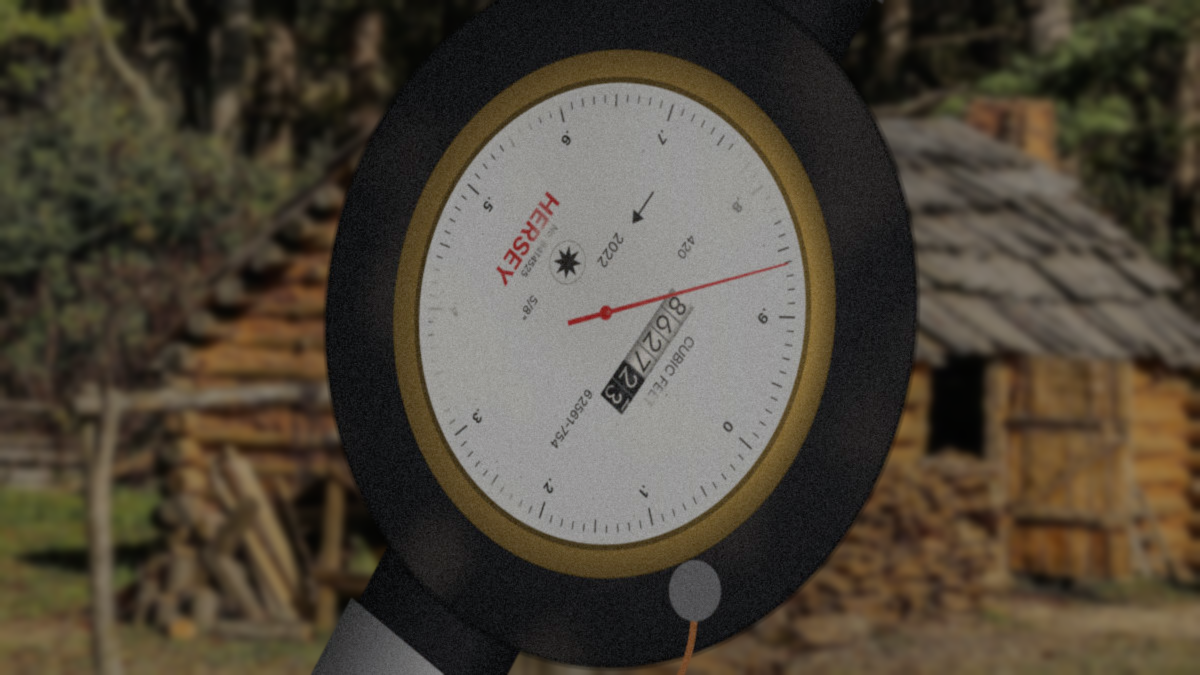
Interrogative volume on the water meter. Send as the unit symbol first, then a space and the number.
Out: ft³ 862722.86
